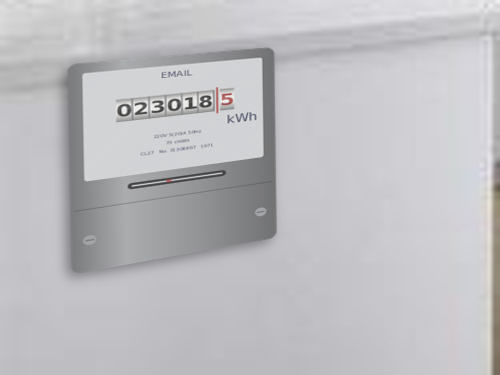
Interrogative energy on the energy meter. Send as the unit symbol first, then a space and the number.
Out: kWh 23018.5
